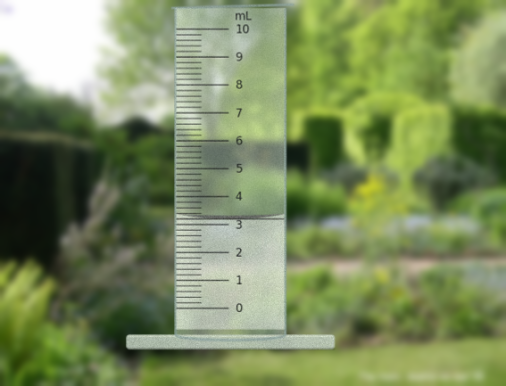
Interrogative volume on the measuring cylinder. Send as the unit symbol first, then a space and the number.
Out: mL 3.2
